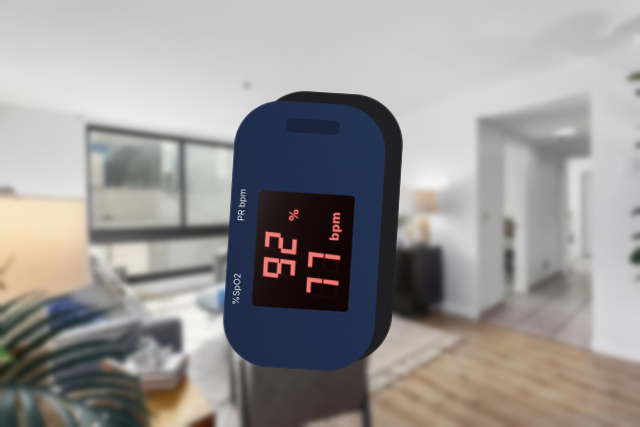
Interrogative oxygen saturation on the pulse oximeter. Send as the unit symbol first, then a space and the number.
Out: % 92
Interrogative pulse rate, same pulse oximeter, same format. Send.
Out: bpm 77
